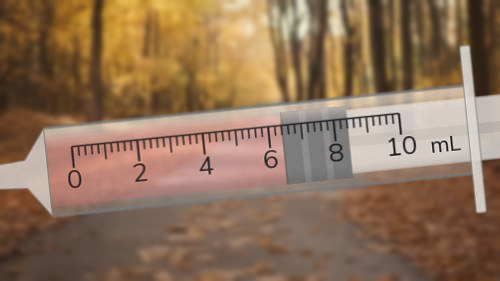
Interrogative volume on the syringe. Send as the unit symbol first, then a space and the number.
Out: mL 6.4
